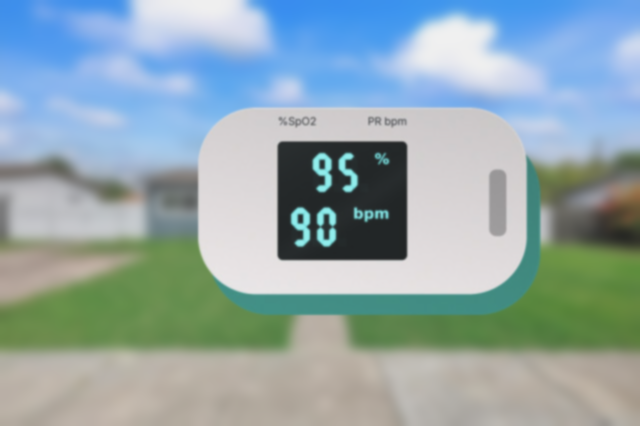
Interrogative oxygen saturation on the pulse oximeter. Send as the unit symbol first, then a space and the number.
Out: % 95
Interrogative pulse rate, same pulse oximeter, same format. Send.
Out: bpm 90
